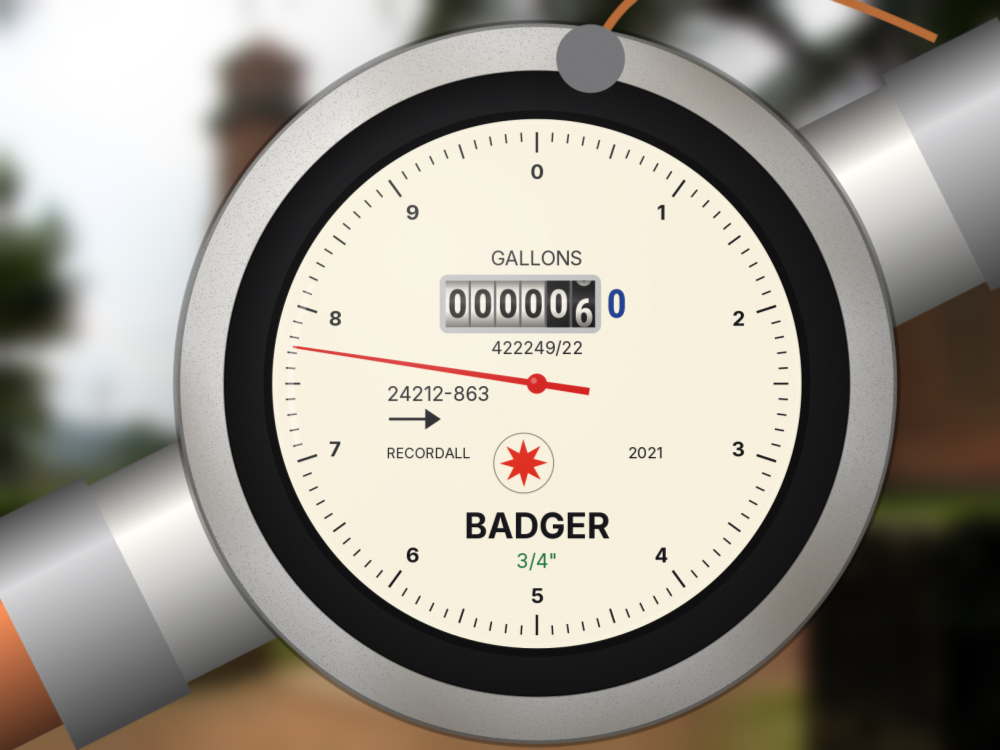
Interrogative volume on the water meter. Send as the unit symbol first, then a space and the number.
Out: gal 57.7
